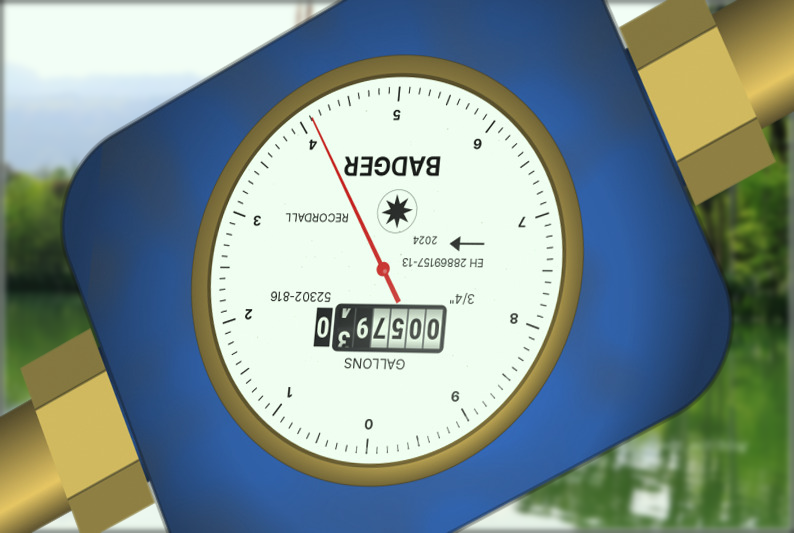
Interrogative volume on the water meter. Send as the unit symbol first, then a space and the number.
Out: gal 57934.1
